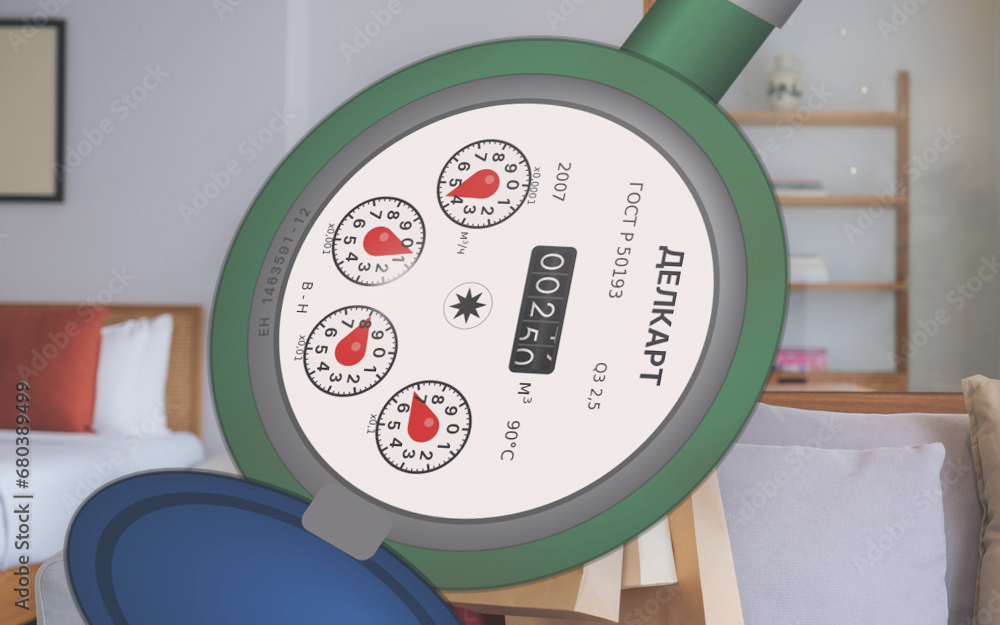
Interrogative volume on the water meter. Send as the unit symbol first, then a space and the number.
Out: m³ 249.6804
